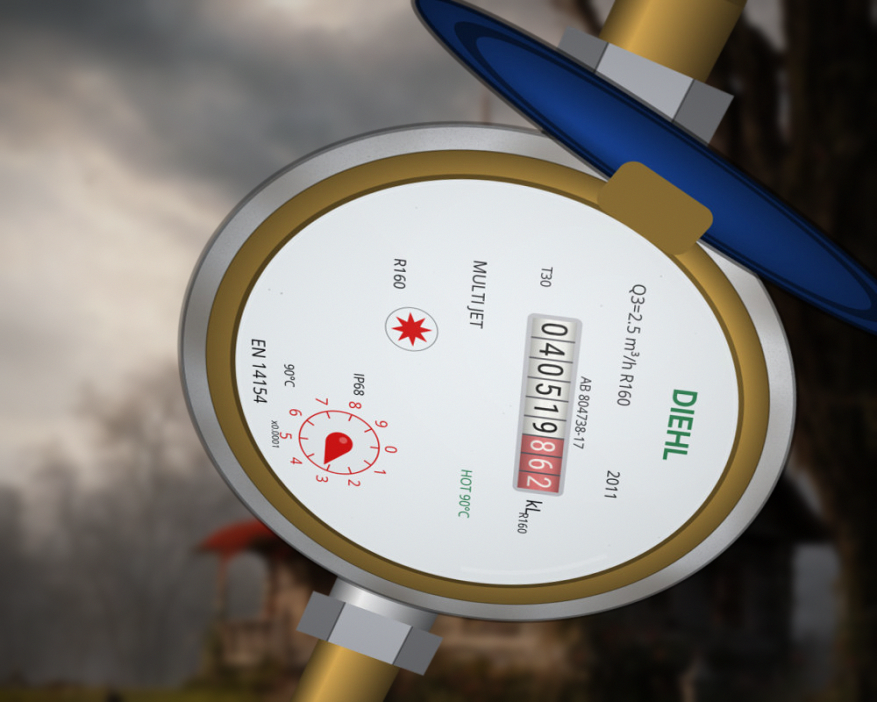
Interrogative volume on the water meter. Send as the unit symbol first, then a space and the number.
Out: kL 40519.8623
